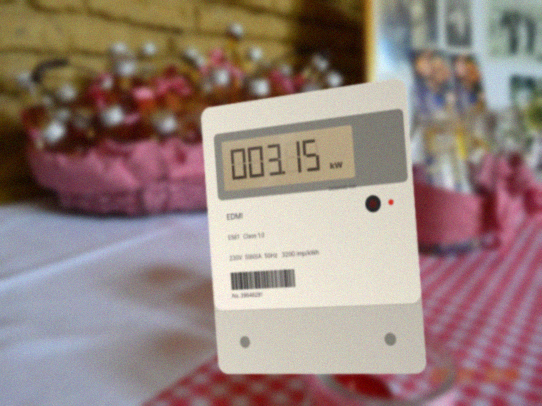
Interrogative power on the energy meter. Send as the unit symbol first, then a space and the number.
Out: kW 3.15
